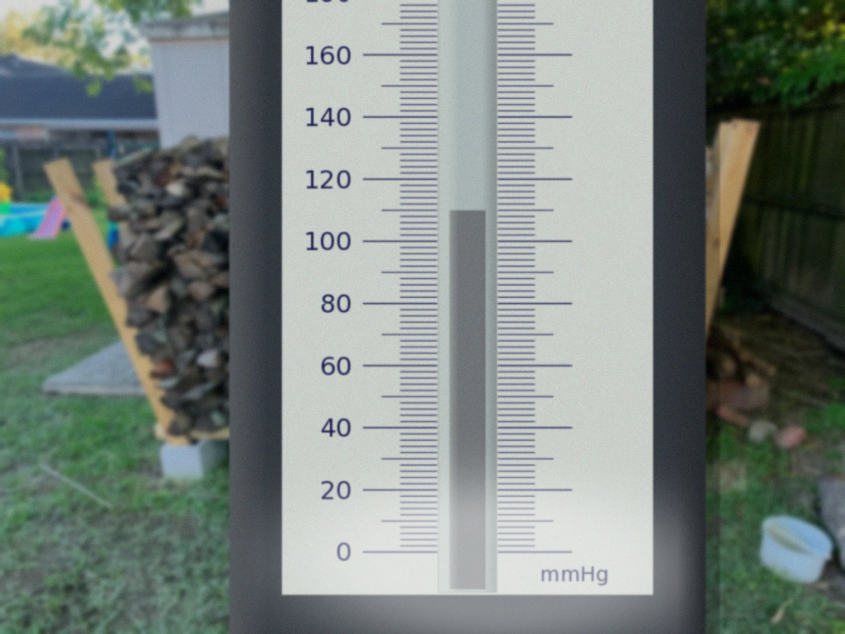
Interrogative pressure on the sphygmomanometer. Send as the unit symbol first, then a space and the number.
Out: mmHg 110
